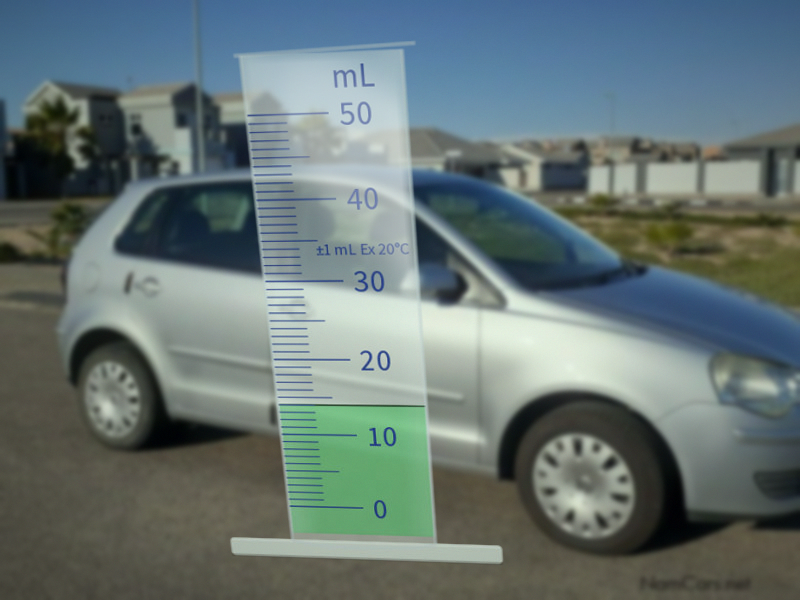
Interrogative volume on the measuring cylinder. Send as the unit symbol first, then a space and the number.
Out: mL 14
